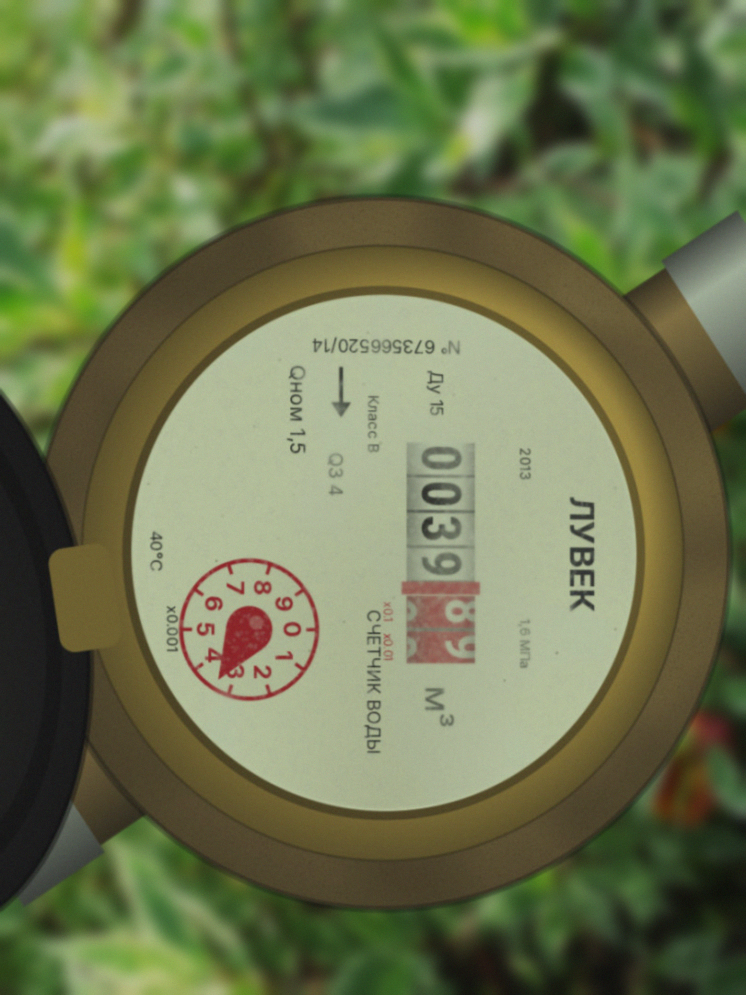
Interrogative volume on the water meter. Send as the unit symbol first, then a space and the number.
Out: m³ 39.893
